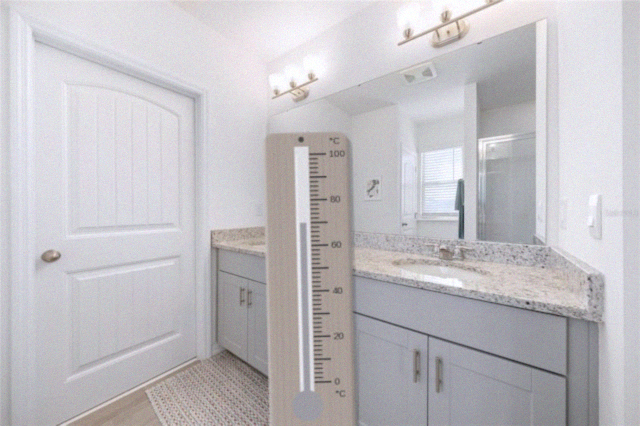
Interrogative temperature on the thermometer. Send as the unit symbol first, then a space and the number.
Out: °C 70
